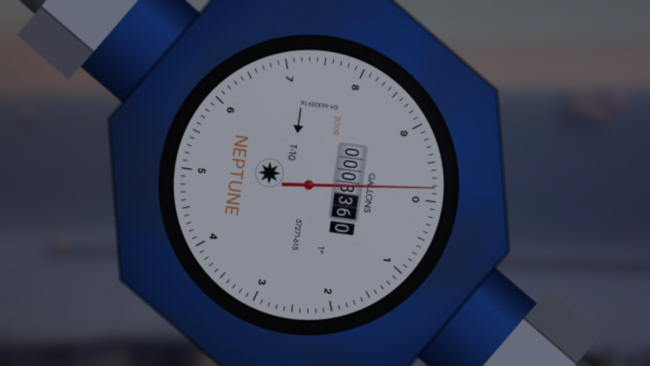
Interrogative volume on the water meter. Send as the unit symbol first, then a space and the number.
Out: gal 8359.8
